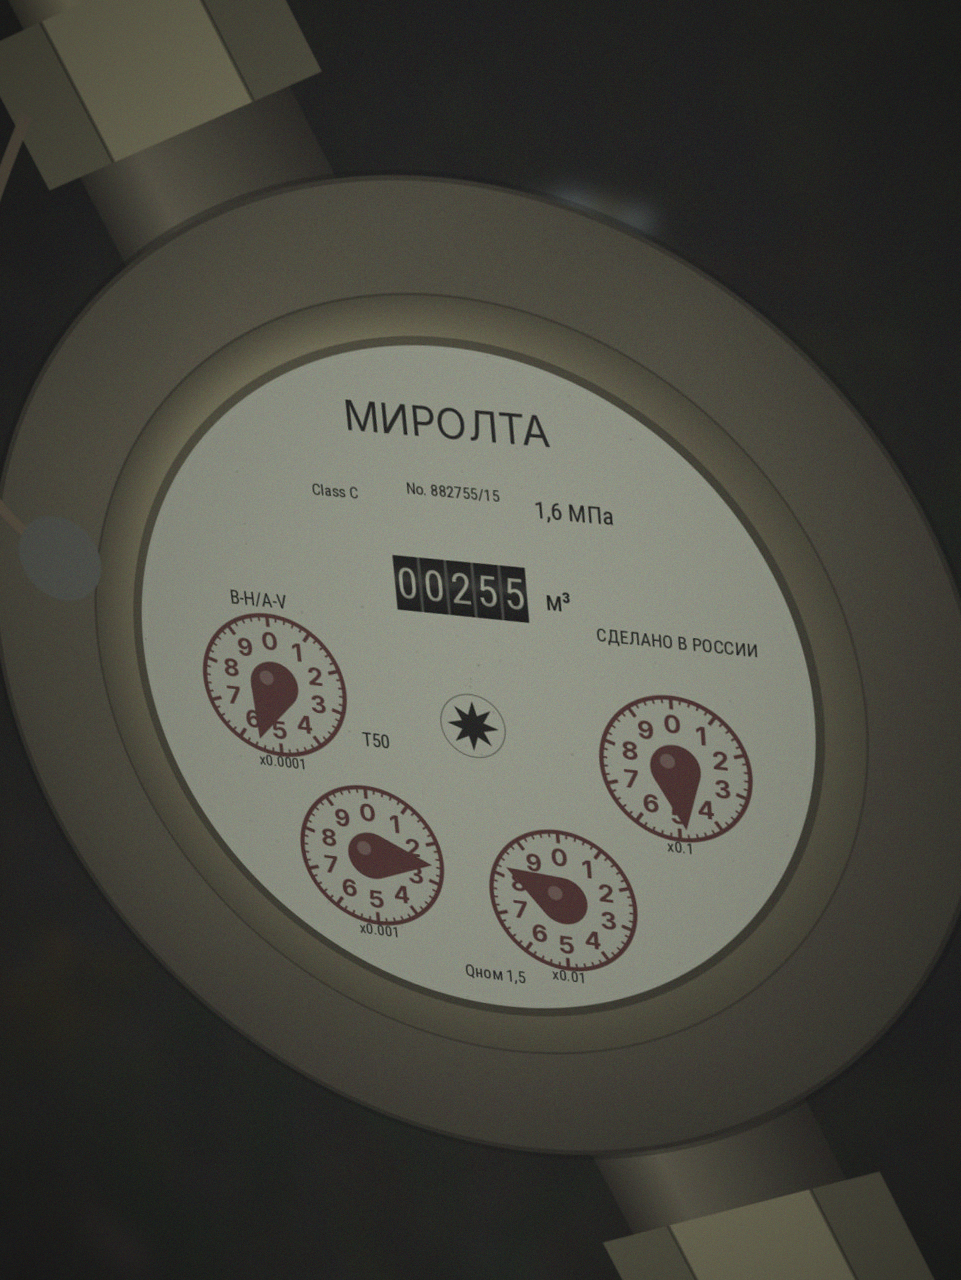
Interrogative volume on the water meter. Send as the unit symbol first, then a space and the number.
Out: m³ 255.4825
